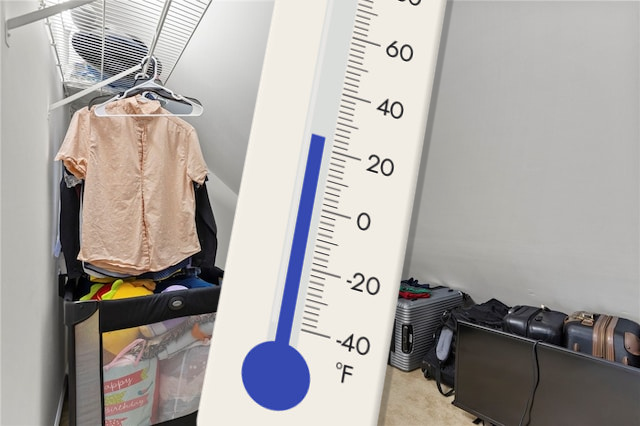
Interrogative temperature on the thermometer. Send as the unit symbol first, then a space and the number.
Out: °F 24
